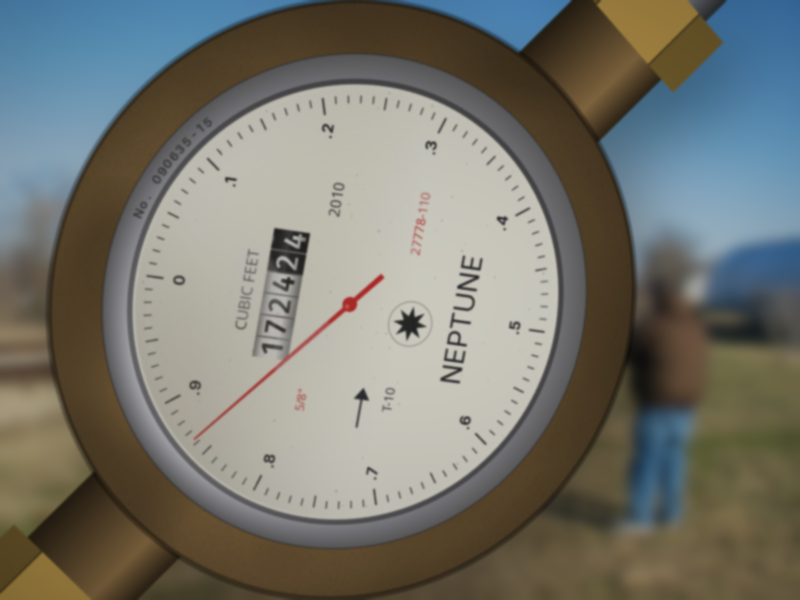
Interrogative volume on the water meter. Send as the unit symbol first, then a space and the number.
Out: ft³ 172423.86
